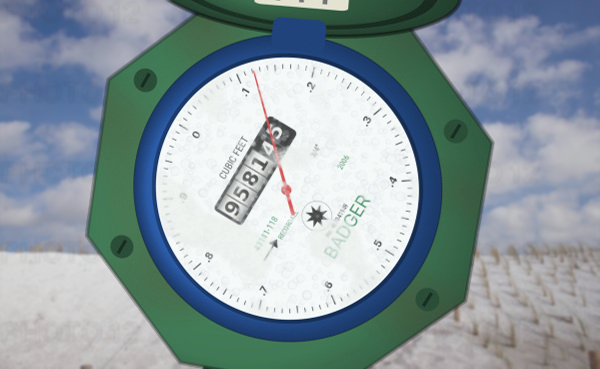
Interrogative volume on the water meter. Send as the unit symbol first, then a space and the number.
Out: ft³ 958145.12
